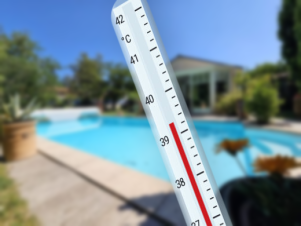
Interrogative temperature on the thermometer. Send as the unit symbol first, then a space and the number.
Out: °C 39.3
